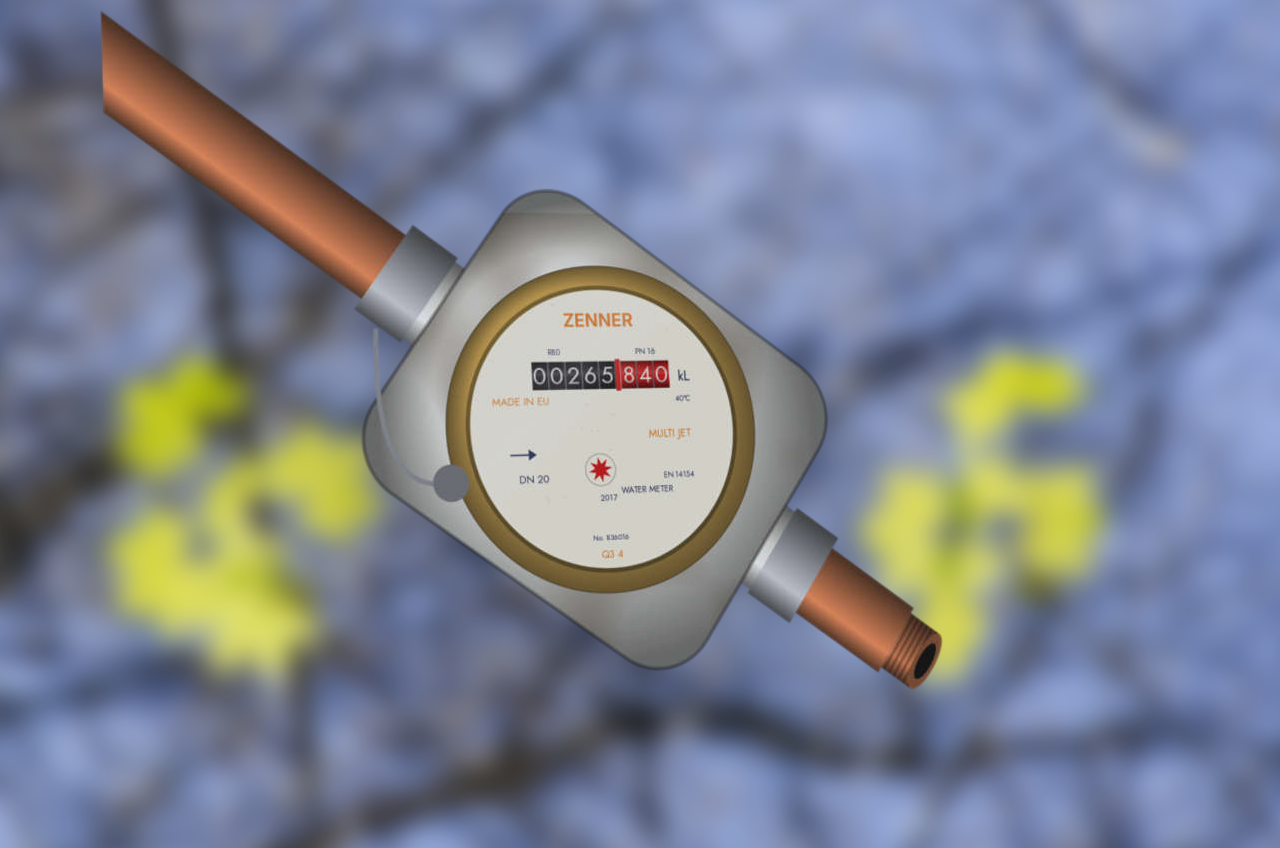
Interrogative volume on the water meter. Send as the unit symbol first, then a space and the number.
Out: kL 265.840
